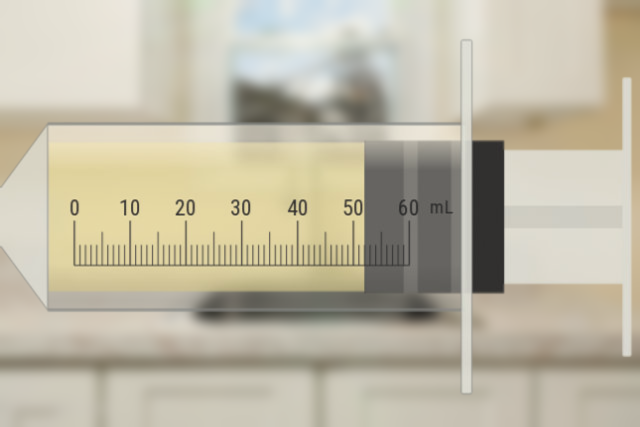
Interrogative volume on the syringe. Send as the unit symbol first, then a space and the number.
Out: mL 52
